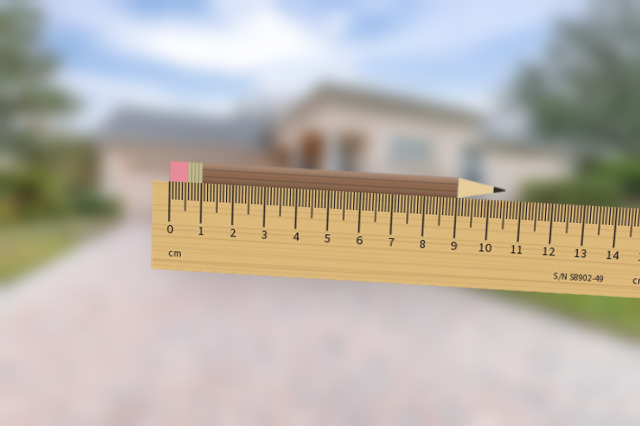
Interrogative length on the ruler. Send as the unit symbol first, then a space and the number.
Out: cm 10.5
